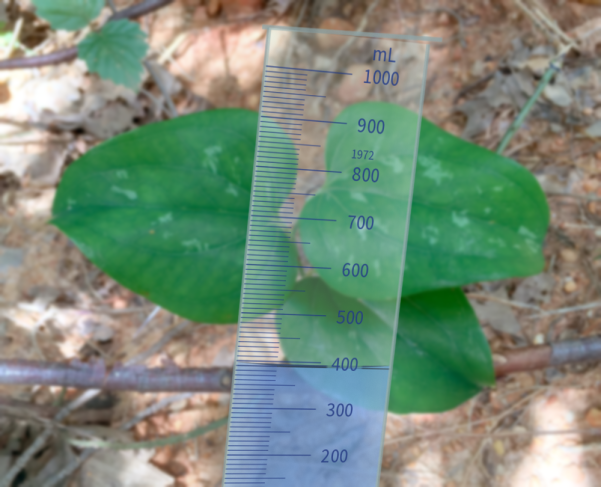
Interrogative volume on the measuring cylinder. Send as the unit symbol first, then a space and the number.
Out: mL 390
